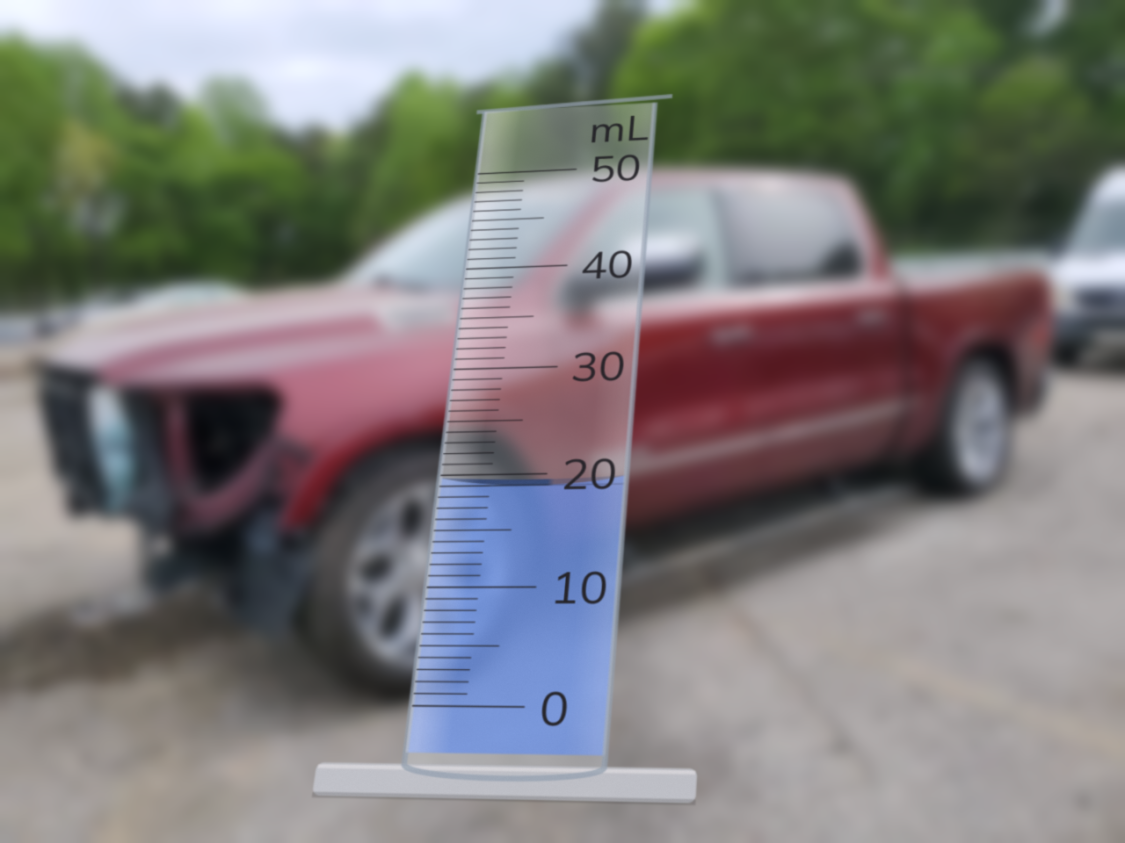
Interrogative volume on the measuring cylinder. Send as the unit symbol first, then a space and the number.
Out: mL 19
